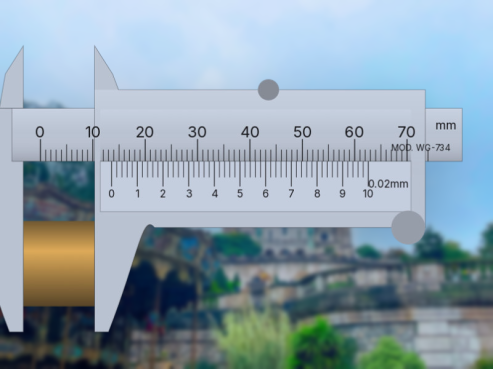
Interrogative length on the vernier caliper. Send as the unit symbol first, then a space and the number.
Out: mm 13.6
